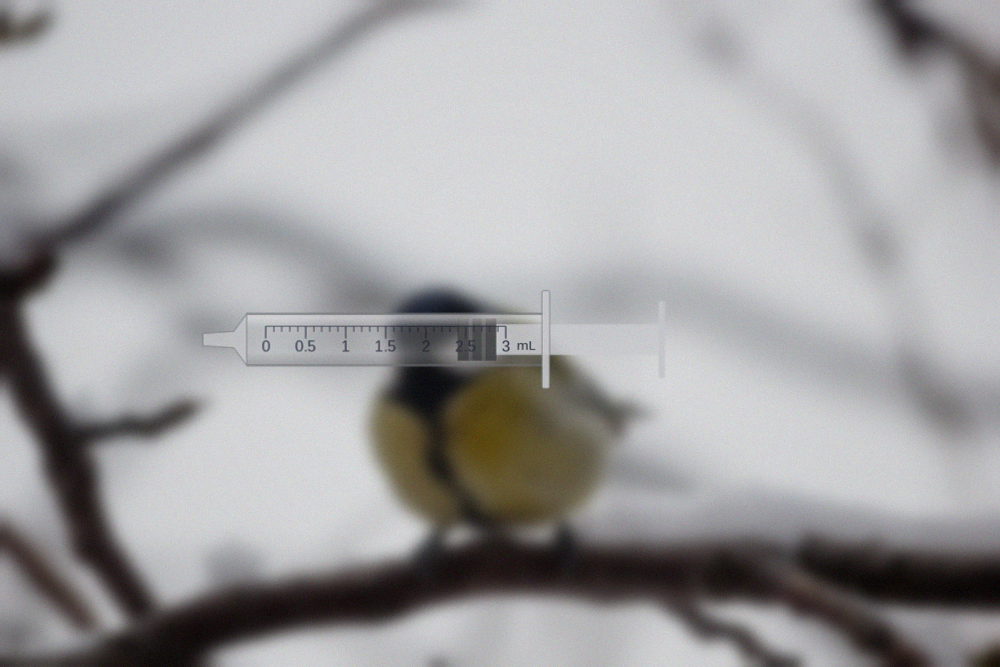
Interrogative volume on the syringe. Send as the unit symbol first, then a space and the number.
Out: mL 2.4
